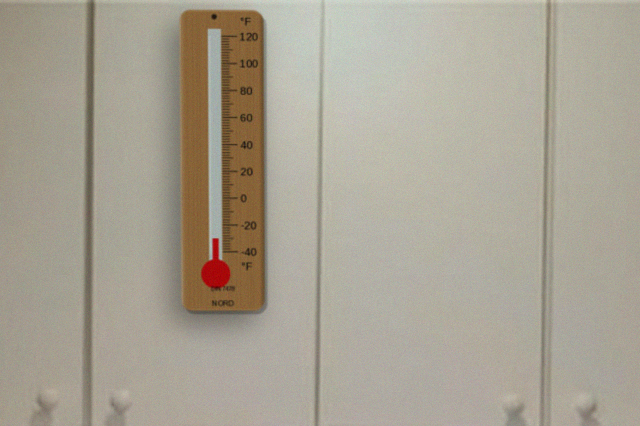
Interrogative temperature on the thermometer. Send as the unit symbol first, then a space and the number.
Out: °F -30
